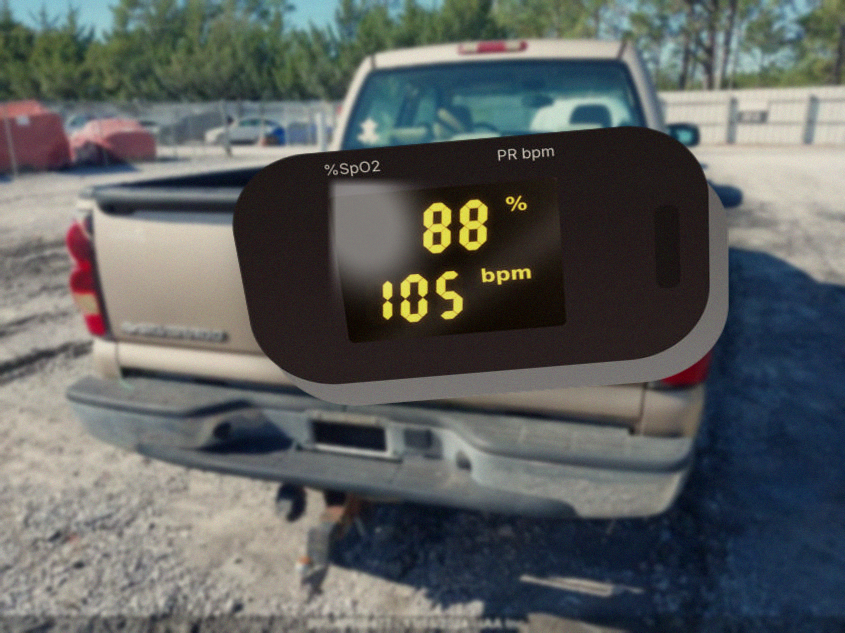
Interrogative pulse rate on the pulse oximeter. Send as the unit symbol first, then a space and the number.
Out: bpm 105
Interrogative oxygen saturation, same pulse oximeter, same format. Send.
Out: % 88
